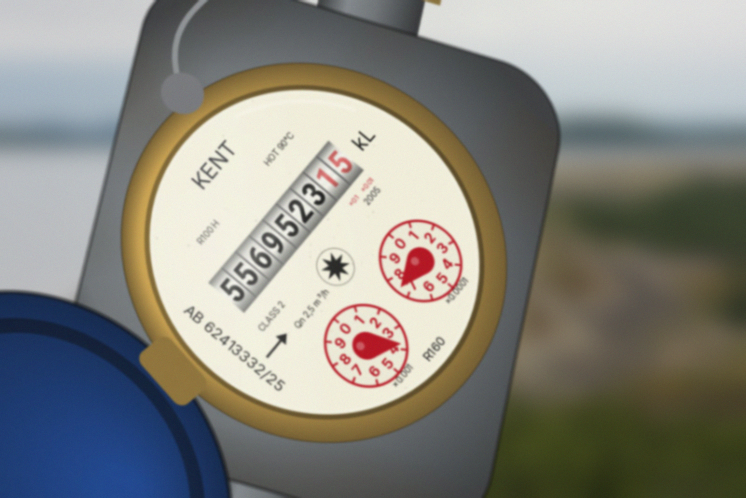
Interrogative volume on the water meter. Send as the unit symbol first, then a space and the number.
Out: kL 5569523.1537
